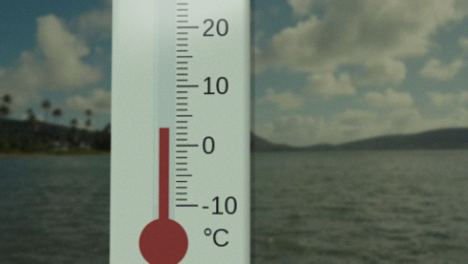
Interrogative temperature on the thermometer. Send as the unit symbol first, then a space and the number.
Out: °C 3
